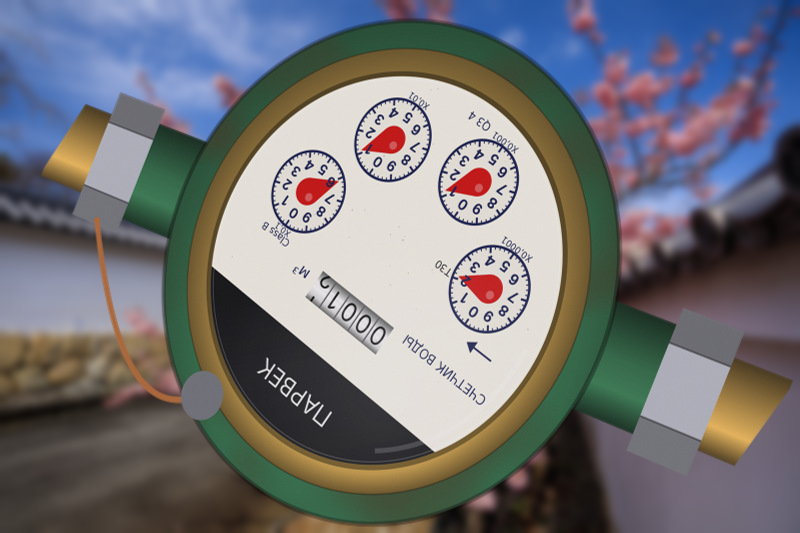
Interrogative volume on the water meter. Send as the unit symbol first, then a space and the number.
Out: m³ 11.6112
